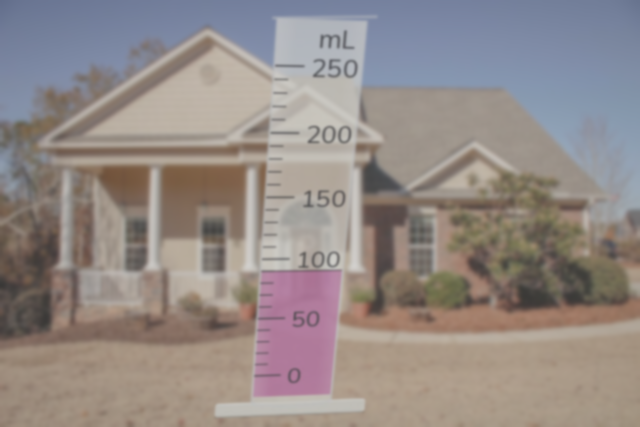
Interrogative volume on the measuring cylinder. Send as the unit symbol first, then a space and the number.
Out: mL 90
